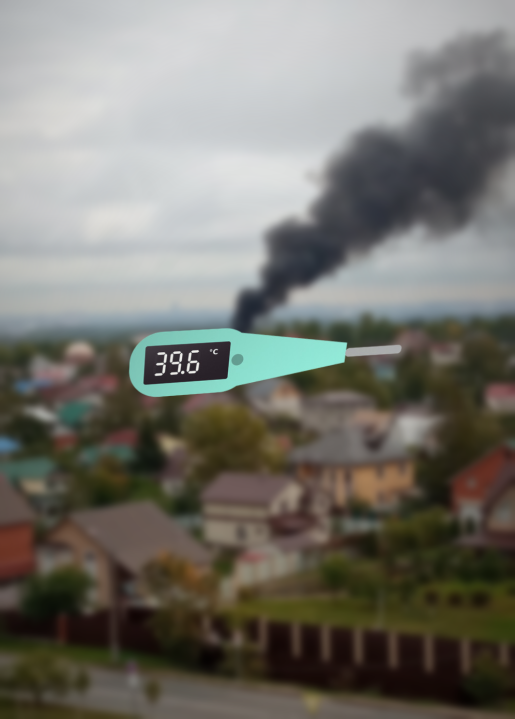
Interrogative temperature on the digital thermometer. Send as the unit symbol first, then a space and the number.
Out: °C 39.6
